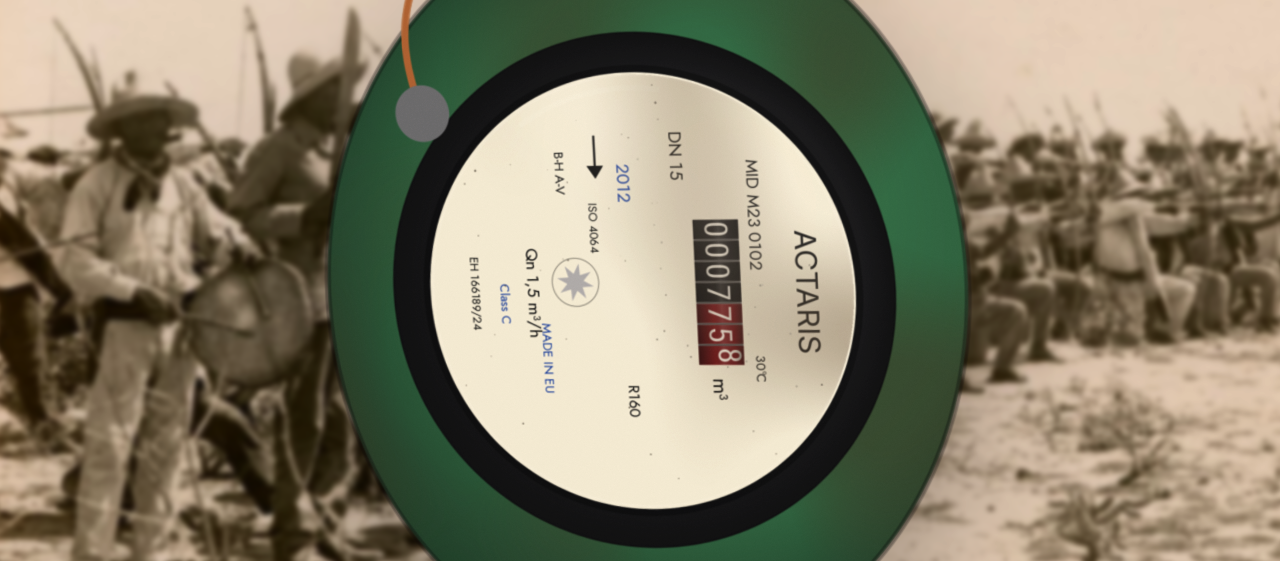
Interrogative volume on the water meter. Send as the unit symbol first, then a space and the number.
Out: m³ 7.758
